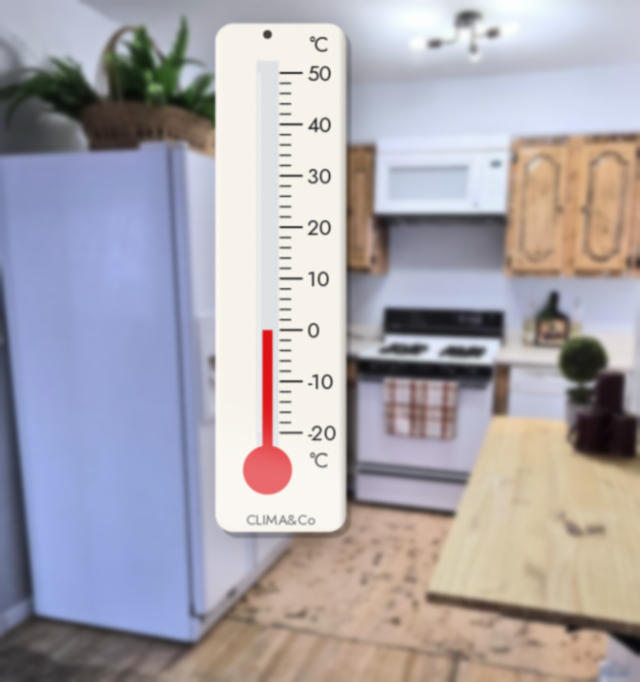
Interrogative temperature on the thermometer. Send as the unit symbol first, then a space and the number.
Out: °C 0
